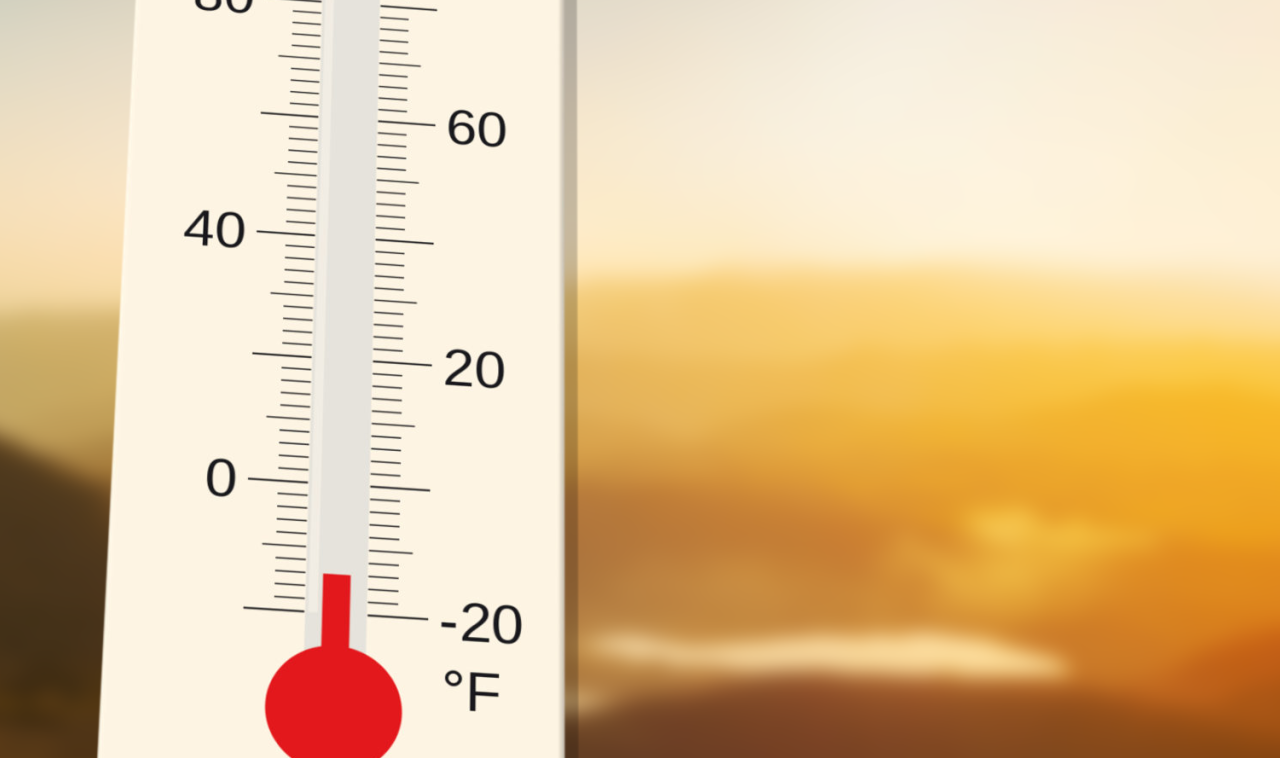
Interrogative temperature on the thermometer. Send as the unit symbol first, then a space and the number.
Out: °F -14
